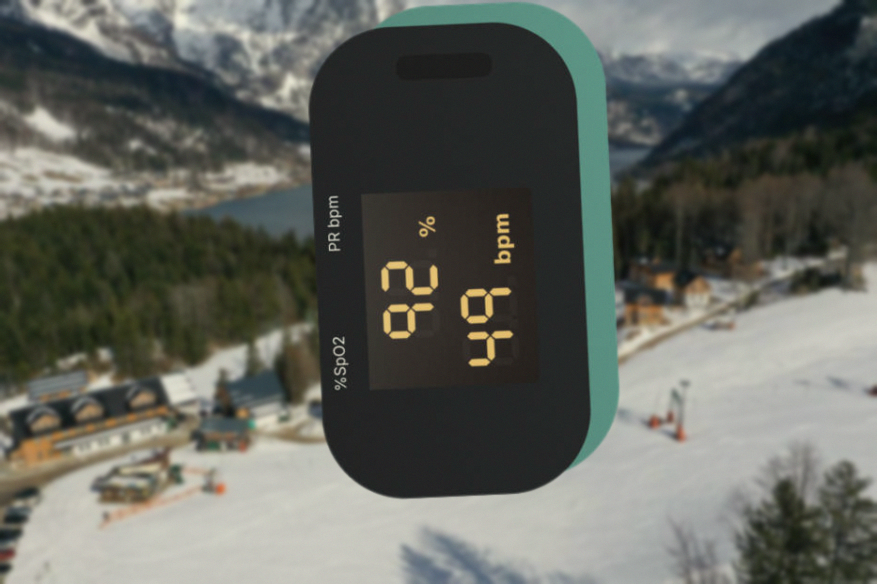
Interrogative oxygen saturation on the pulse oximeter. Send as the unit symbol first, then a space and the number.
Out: % 92
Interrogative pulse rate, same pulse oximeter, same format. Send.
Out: bpm 49
